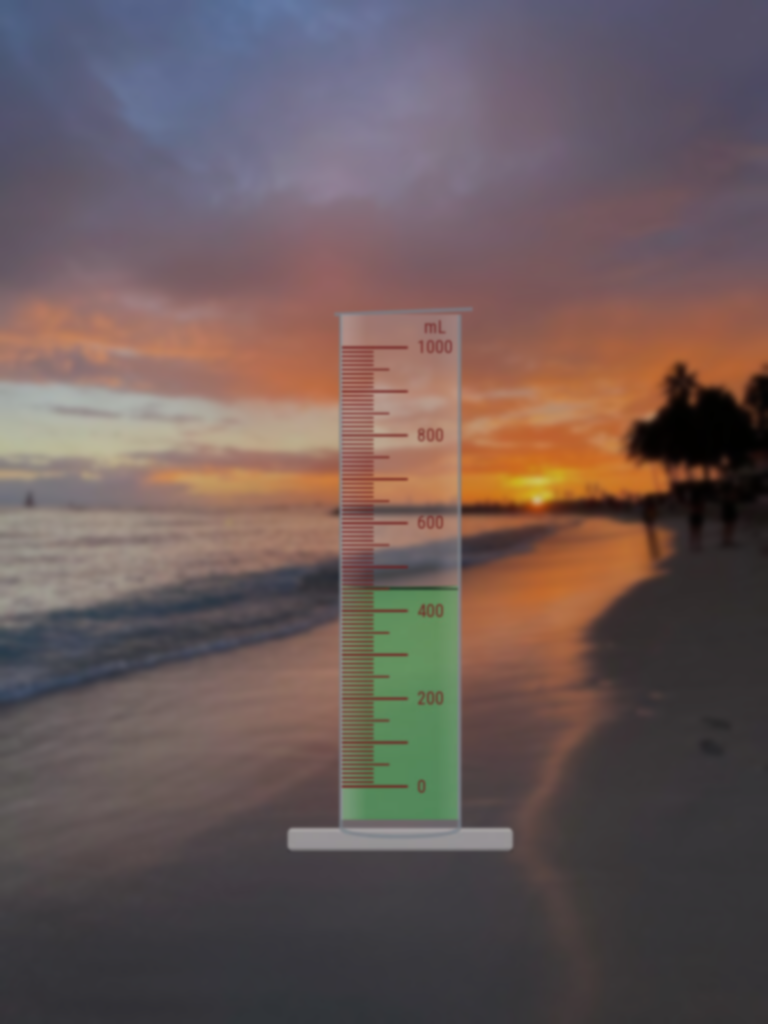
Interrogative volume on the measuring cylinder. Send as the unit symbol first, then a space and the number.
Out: mL 450
